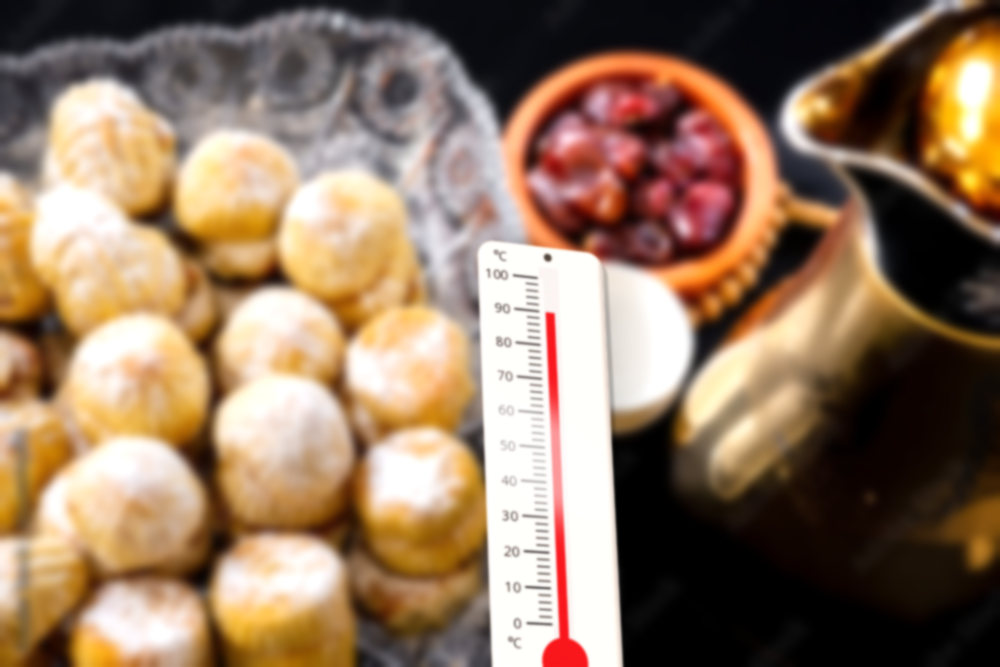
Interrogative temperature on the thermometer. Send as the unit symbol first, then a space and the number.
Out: °C 90
